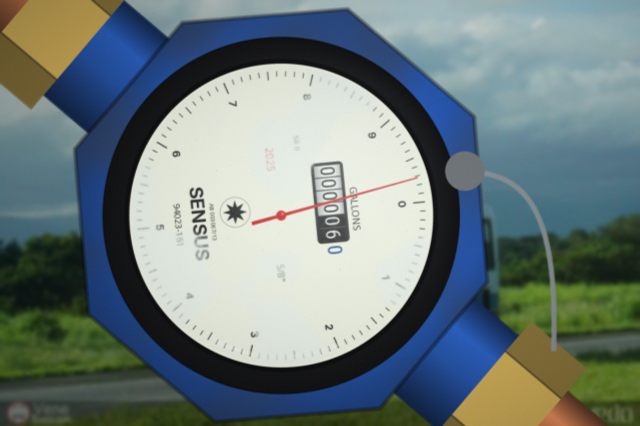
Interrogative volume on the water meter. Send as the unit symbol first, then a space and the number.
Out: gal 59.7
